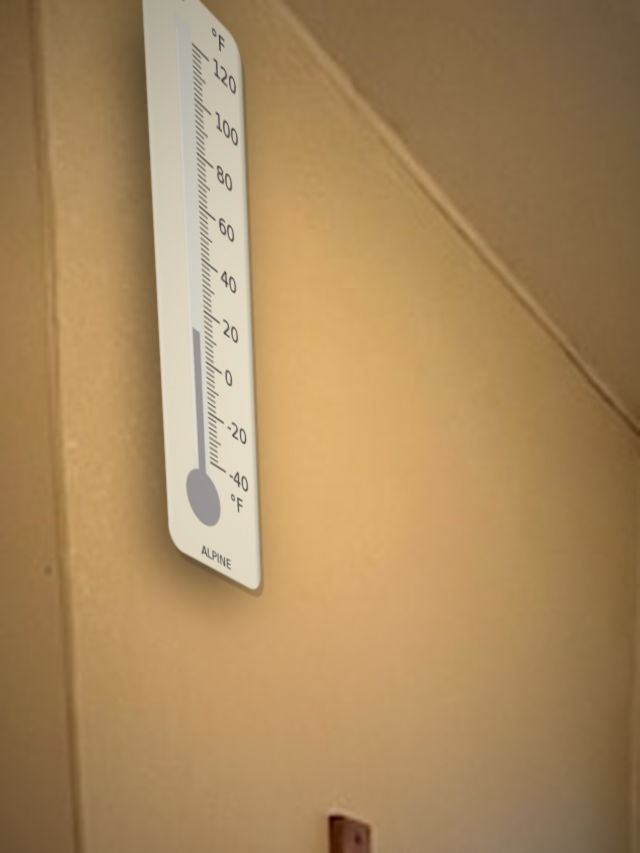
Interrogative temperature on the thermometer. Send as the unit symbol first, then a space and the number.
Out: °F 10
